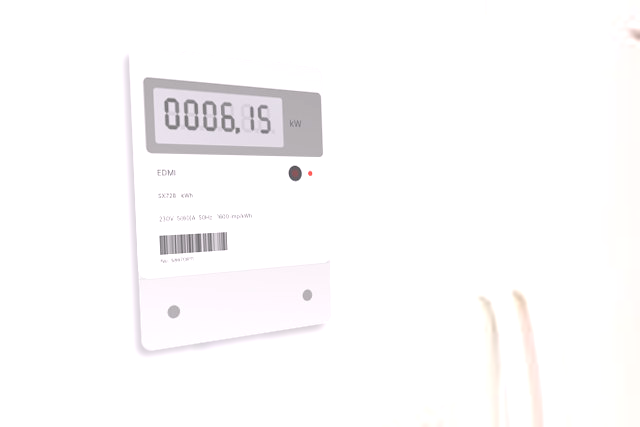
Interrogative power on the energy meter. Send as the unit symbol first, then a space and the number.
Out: kW 6.15
